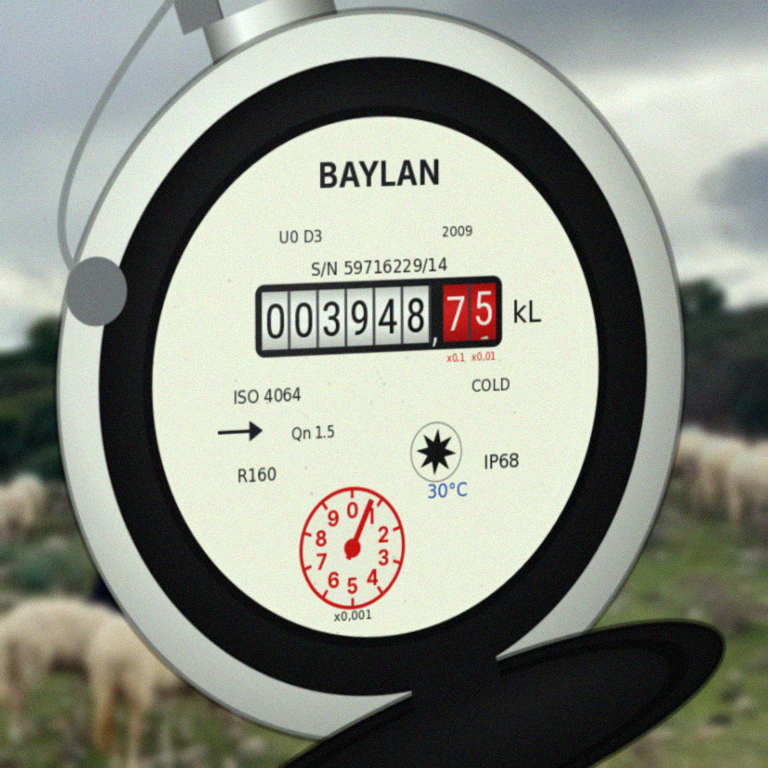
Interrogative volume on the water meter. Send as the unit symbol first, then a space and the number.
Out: kL 3948.750
